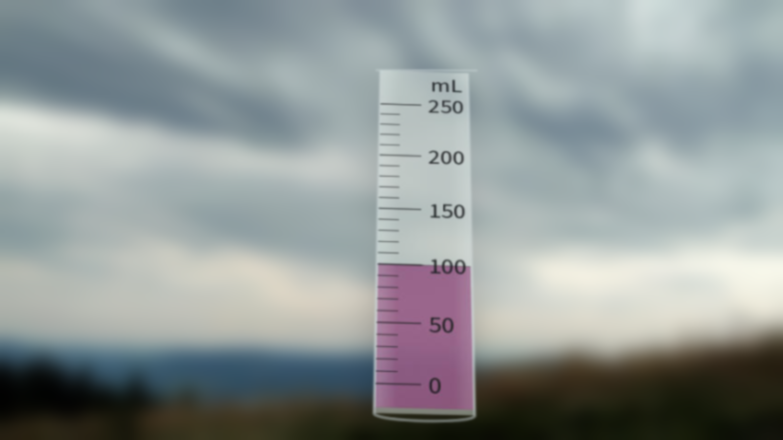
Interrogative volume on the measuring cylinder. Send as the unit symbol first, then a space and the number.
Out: mL 100
